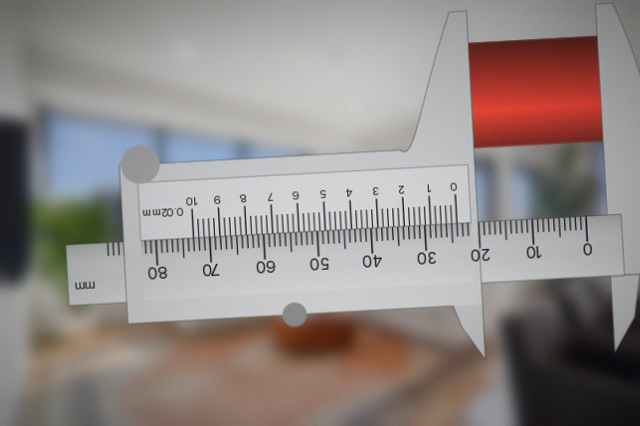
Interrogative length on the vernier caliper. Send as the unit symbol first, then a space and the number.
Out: mm 24.0
